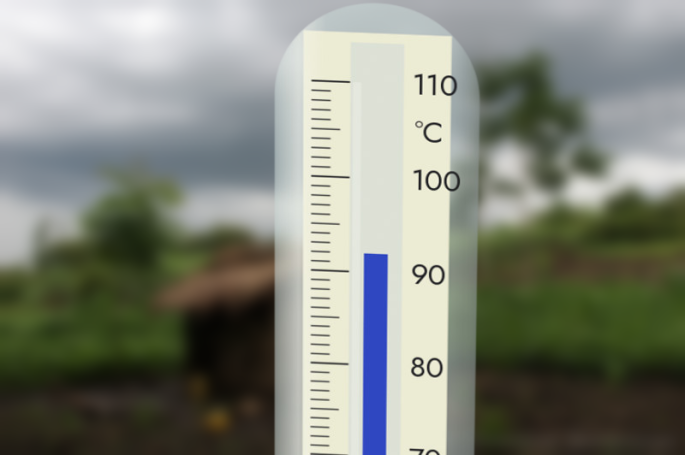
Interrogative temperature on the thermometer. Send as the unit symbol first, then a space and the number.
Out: °C 92
